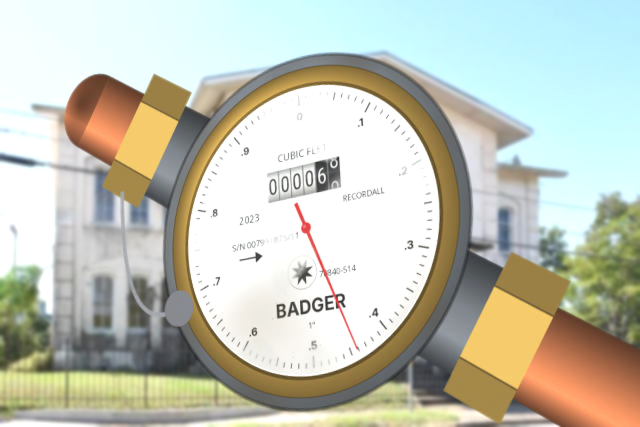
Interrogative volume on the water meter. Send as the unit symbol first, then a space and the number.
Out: ft³ 68.44
